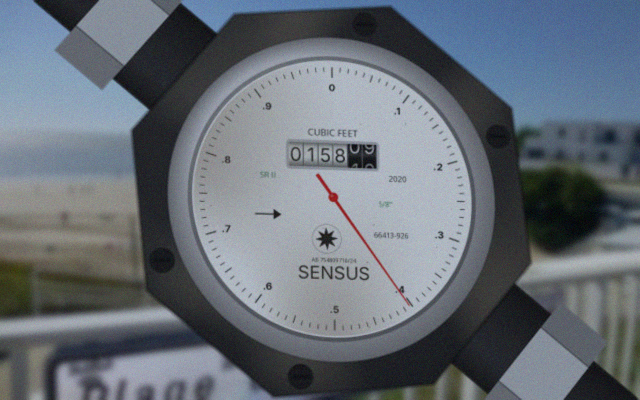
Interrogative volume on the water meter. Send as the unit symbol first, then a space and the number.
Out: ft³ 15809.40
